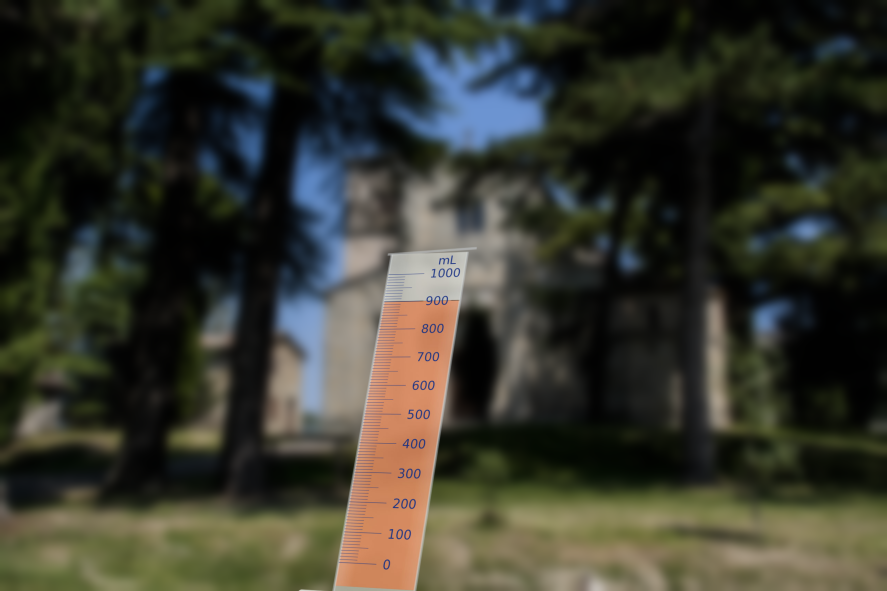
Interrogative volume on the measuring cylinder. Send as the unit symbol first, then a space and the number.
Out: mL 900
